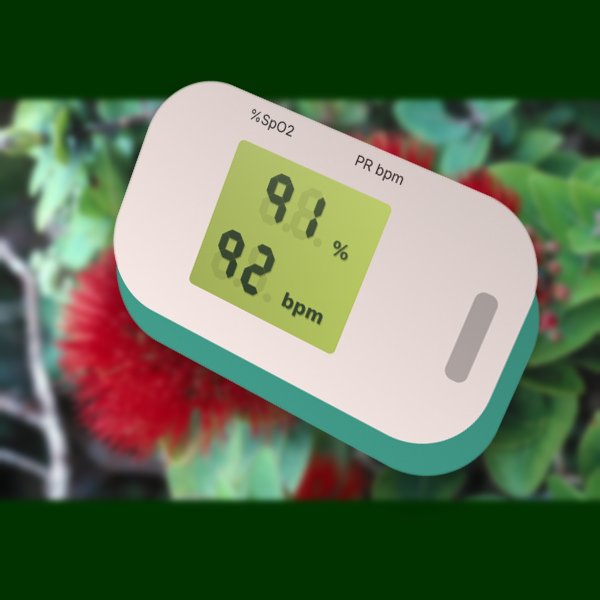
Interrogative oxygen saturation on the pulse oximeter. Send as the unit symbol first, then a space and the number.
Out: % 91
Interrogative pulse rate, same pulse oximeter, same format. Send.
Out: bpm 92
